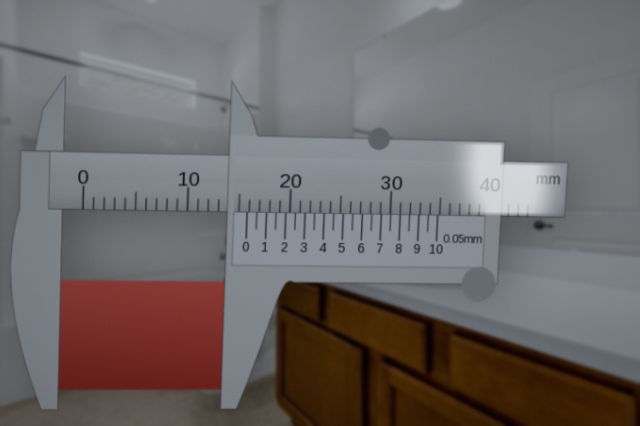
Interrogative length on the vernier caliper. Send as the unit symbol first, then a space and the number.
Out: mm 15.8
